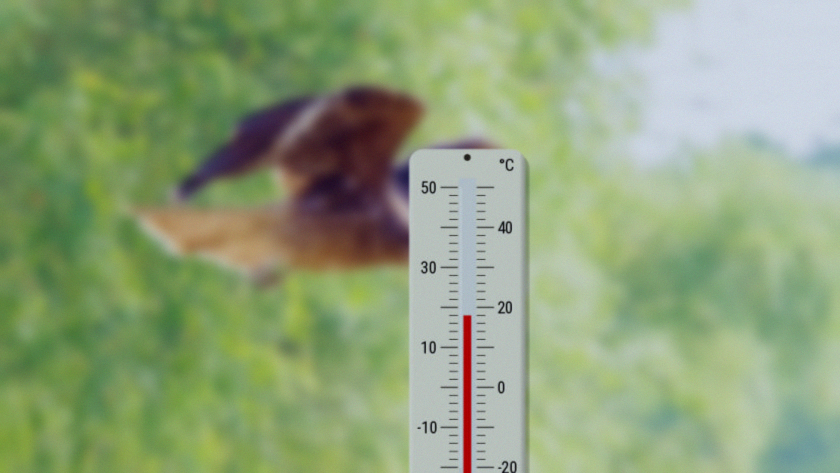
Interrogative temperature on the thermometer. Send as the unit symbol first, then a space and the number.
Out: °C 18
